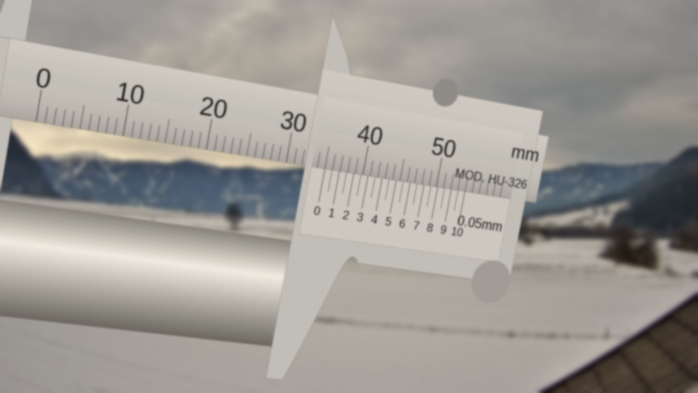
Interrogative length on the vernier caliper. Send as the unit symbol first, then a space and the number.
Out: mm 35.0
